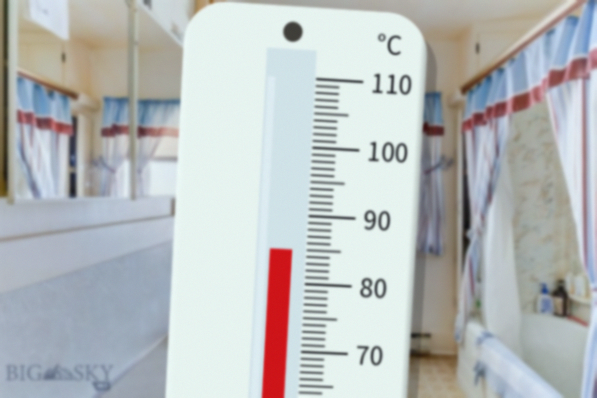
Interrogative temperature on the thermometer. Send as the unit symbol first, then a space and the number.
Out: °C 85
